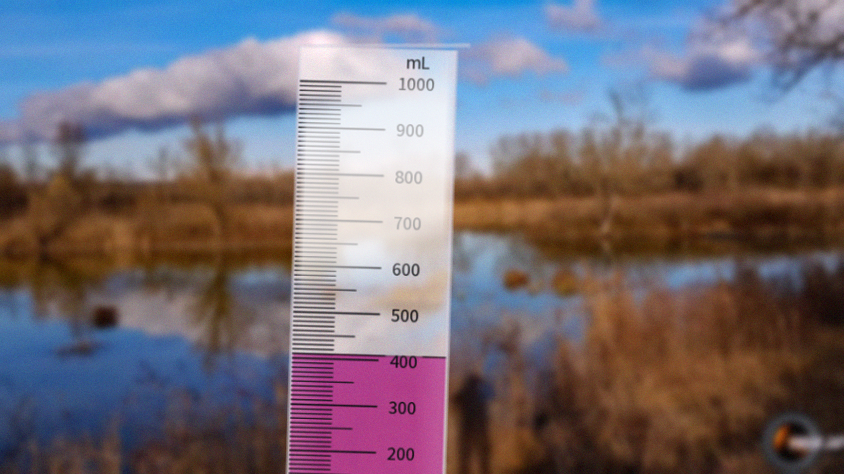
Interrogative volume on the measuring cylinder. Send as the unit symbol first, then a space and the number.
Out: mL 410
